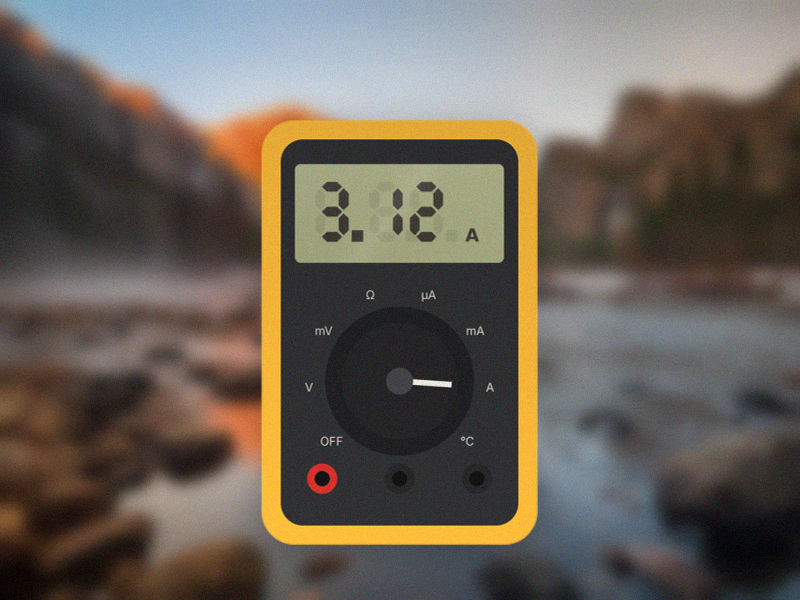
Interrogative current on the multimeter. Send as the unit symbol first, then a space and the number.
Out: A 3.12
